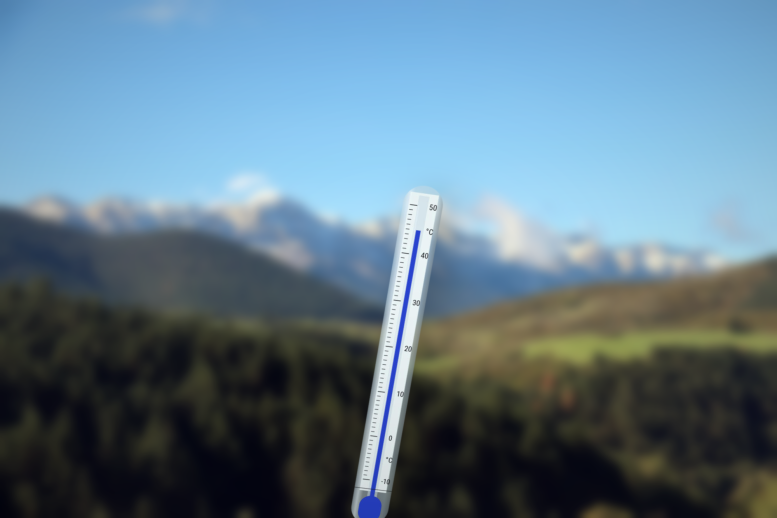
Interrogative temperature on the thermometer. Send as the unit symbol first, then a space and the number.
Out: °C 45
